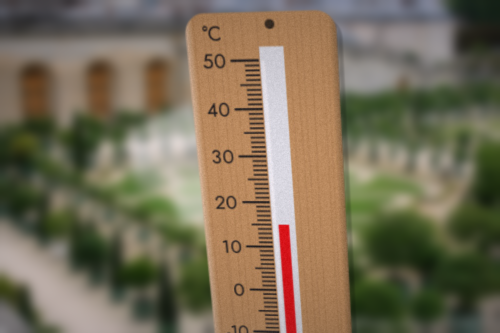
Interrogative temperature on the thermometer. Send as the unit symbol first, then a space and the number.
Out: °C 15
